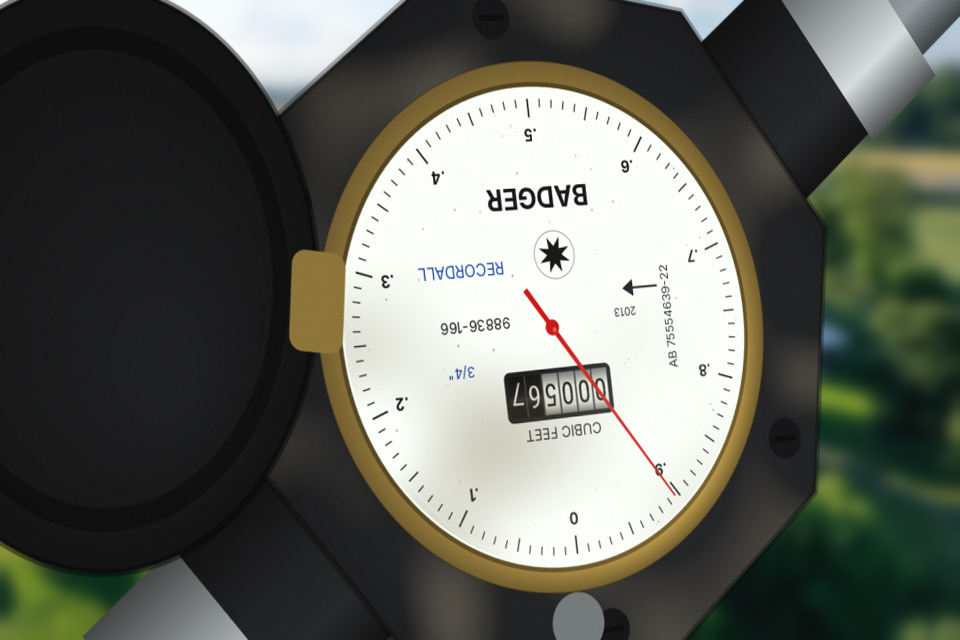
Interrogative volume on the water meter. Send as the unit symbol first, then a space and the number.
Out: ft³ 566.90
